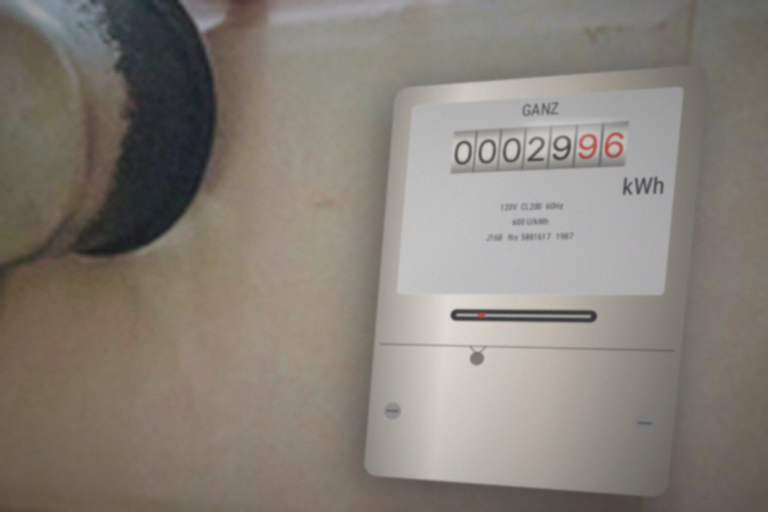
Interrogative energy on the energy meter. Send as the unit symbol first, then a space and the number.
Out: kWh 29.96
